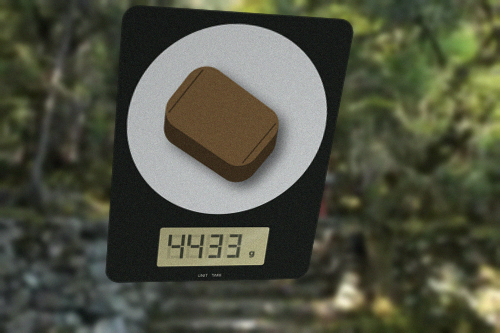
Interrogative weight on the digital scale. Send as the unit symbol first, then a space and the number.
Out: g 4433
